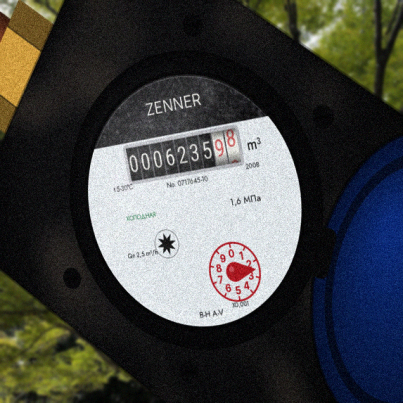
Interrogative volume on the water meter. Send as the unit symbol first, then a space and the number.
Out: m³ 6235.982
